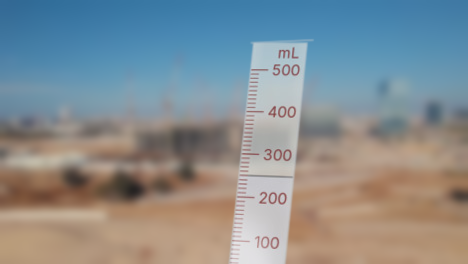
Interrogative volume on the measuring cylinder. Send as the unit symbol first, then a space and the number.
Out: mL 250
